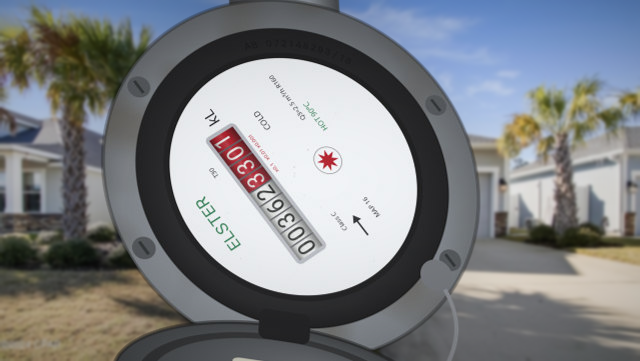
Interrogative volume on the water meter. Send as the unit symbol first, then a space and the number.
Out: kL 362.3301
